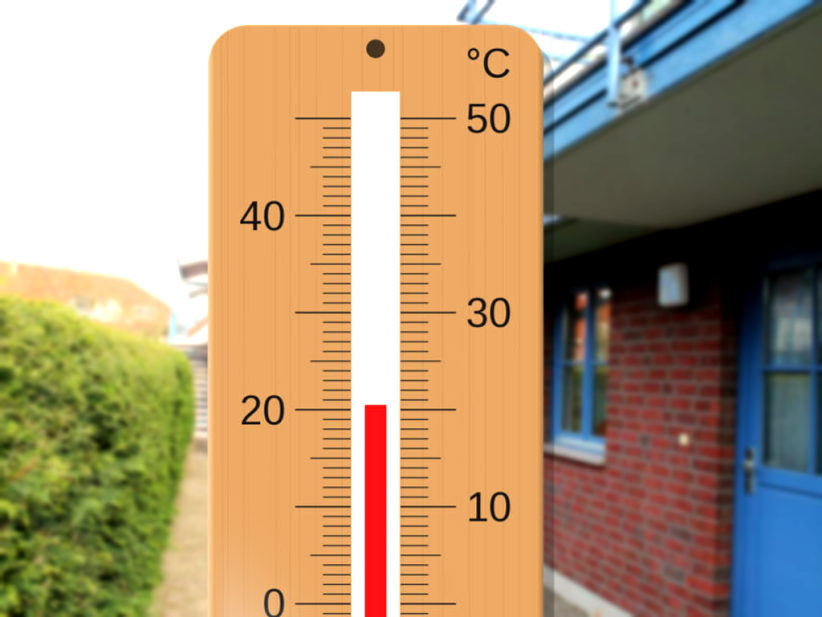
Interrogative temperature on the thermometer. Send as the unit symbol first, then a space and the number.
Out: °C 20.5
